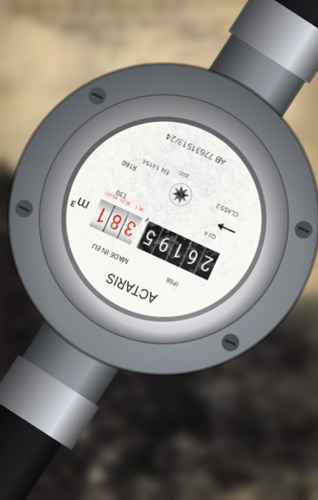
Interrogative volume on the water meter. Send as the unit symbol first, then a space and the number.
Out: m³ 26195.381
